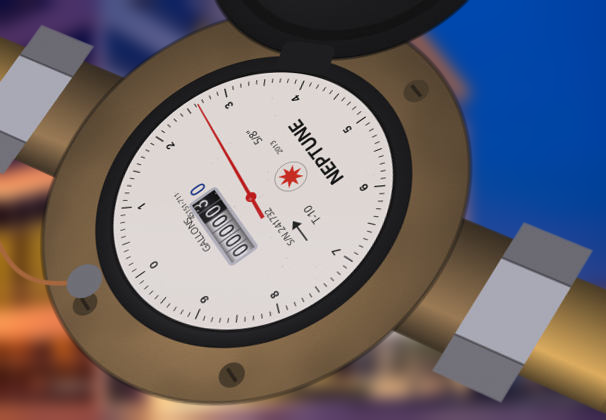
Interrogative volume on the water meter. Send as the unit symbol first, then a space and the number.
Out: gal 32.6
